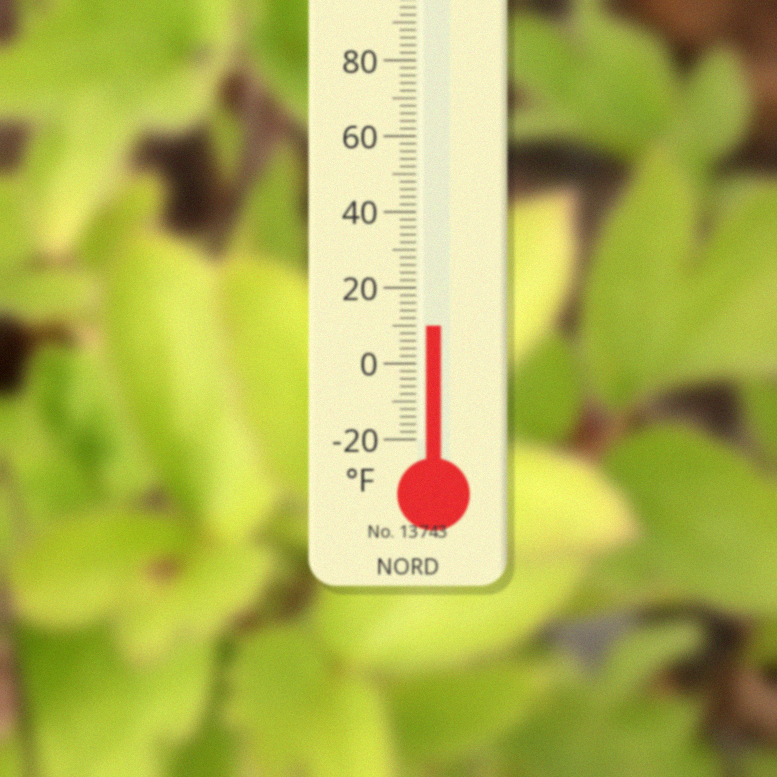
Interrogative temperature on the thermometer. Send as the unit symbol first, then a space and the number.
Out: °F 10
